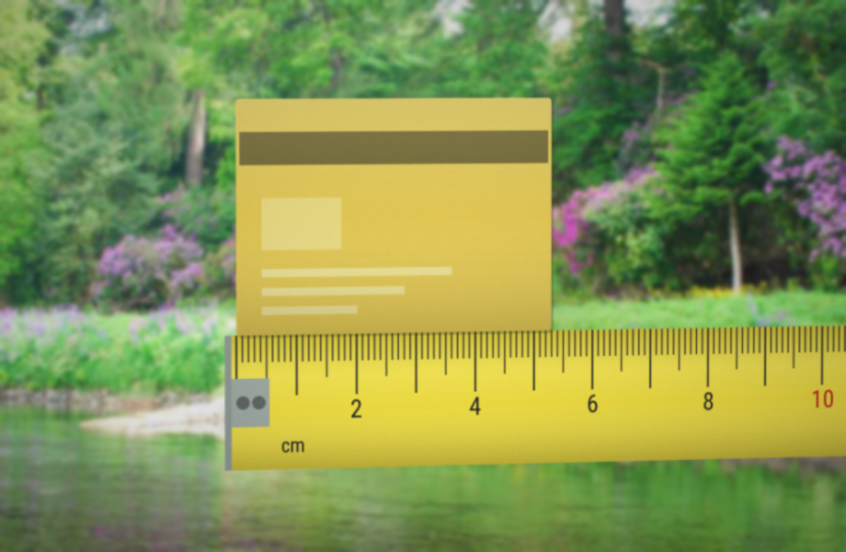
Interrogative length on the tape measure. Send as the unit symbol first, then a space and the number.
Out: cm 5.3
